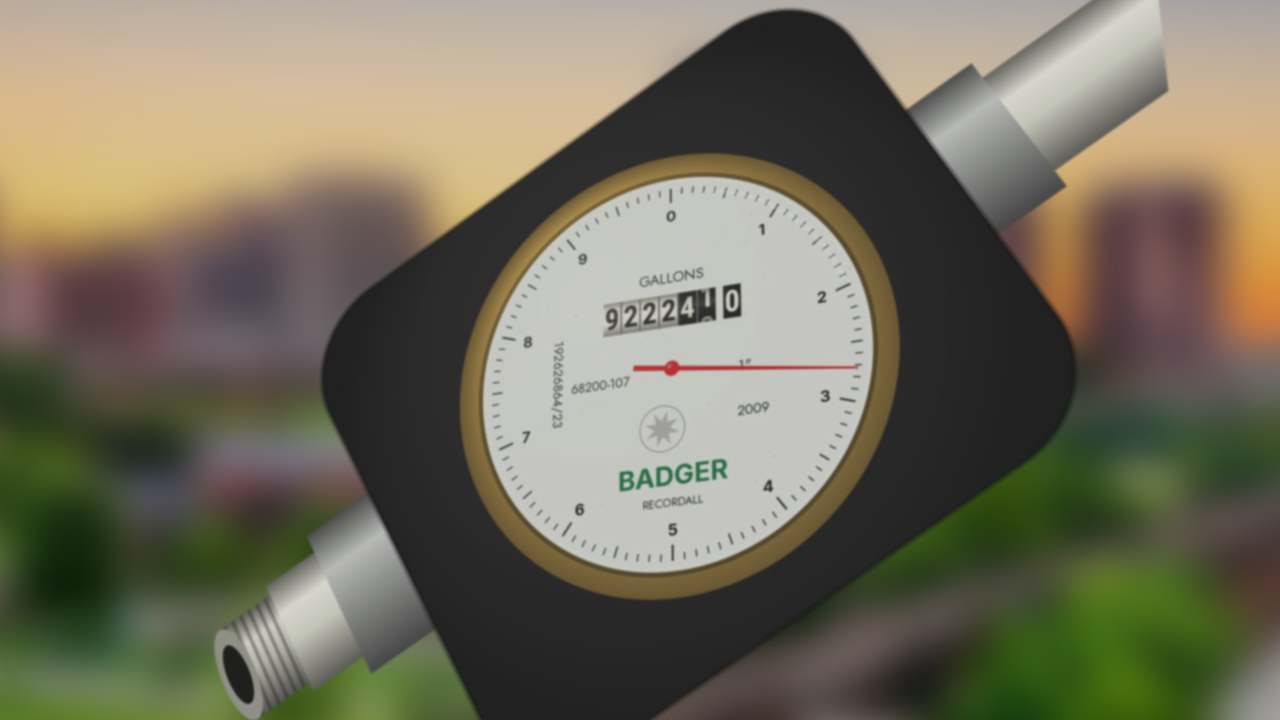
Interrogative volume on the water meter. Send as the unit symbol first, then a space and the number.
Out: gal 9222412.7
